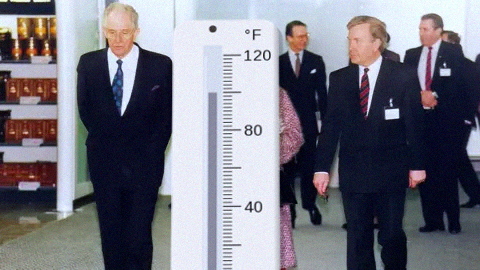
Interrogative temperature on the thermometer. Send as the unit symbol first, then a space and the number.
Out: °F 100
